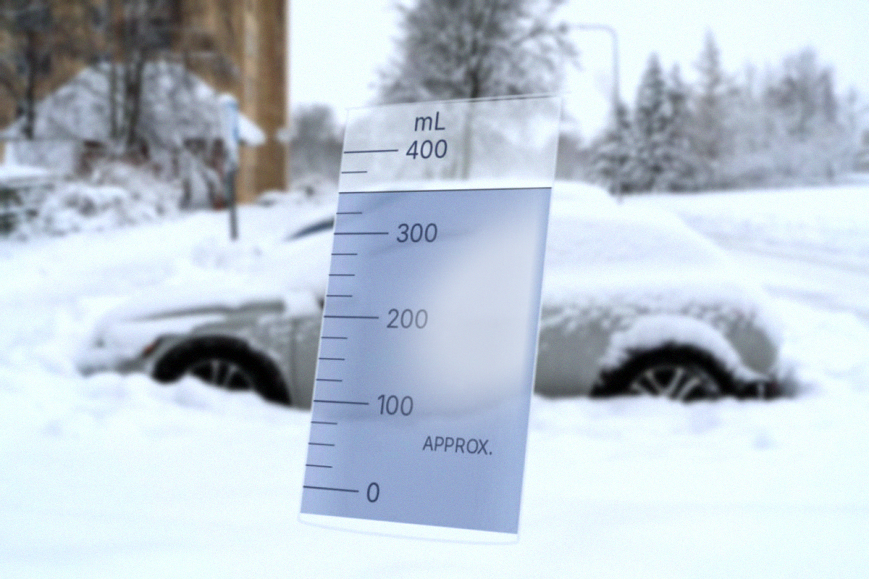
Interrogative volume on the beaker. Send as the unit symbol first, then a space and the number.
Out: mL 350
